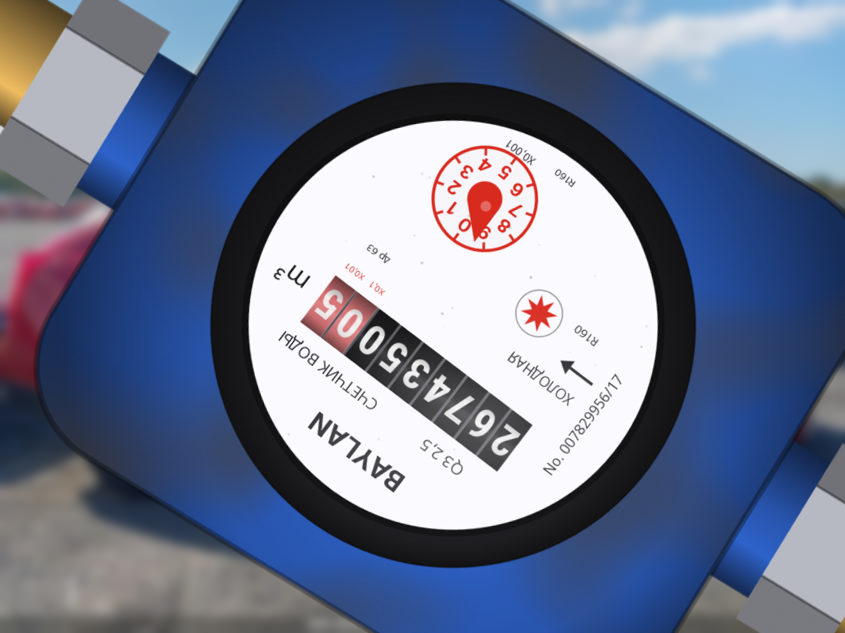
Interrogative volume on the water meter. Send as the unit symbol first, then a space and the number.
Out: m³ 2674350.049
